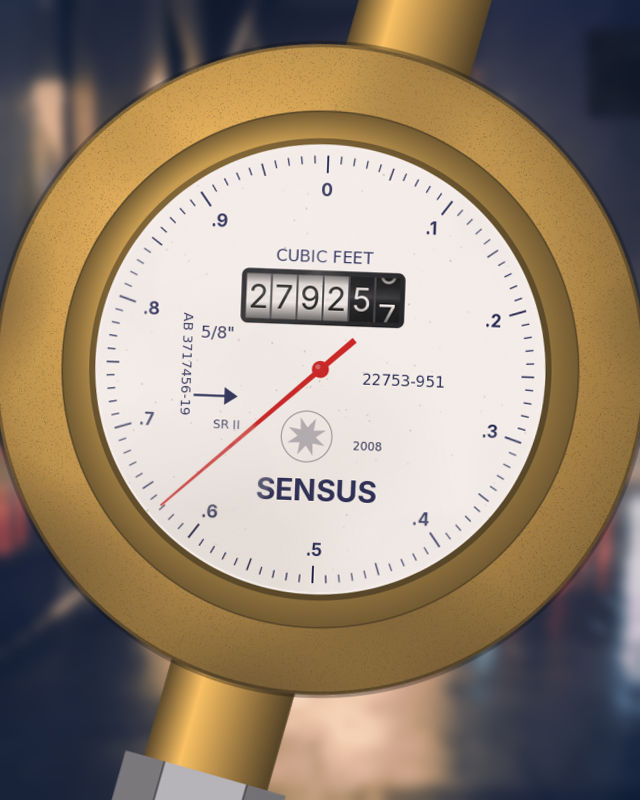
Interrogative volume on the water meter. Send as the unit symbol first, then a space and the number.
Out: ft³ 279256.63
